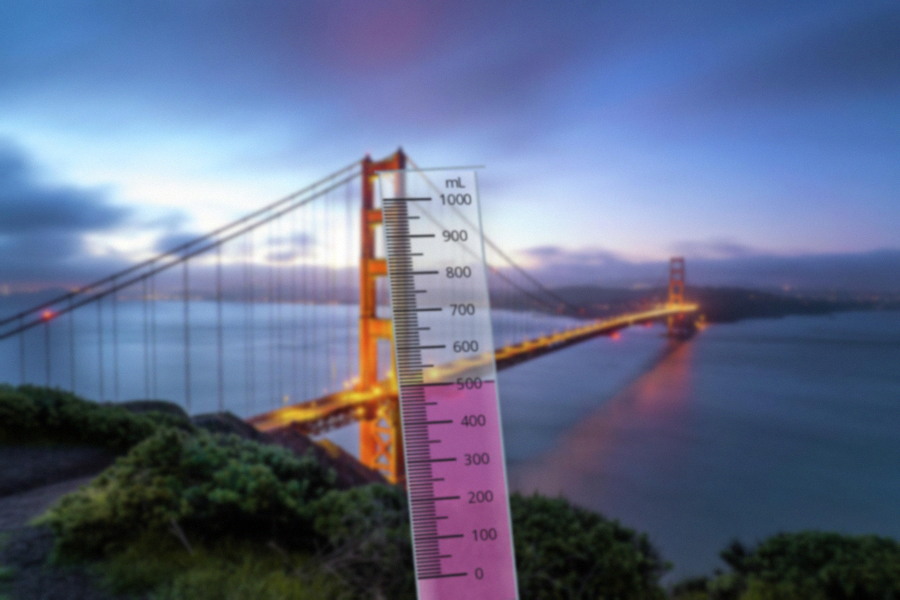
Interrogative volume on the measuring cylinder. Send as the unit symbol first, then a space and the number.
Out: mL 500
